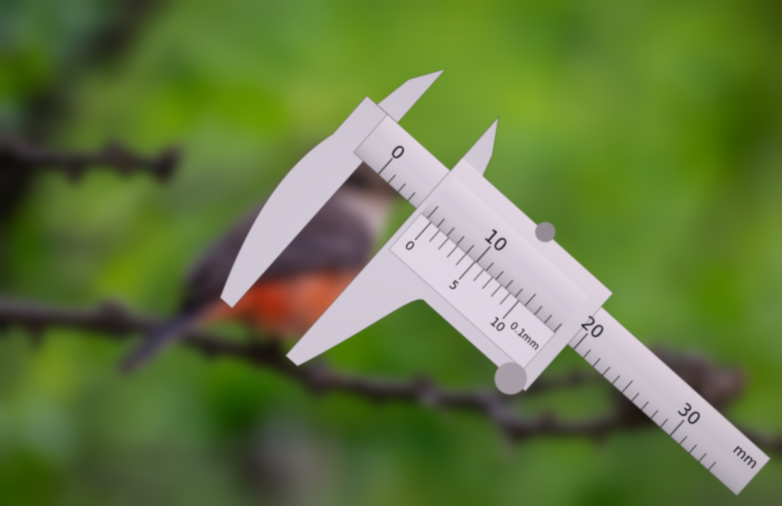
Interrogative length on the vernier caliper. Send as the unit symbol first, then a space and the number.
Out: mm 5.4
